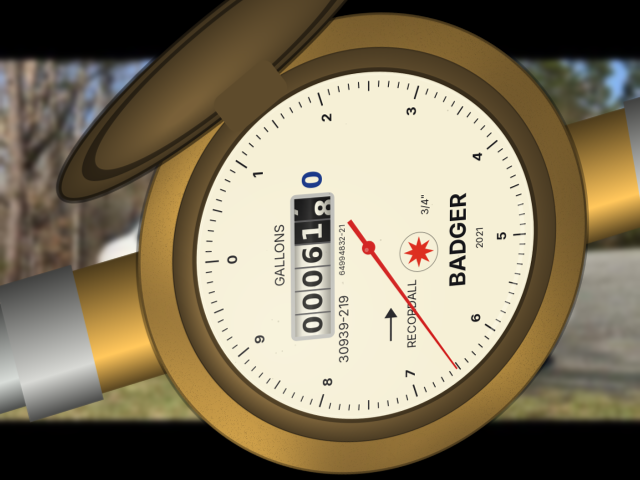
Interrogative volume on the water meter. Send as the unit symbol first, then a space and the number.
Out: gal 6176.5
